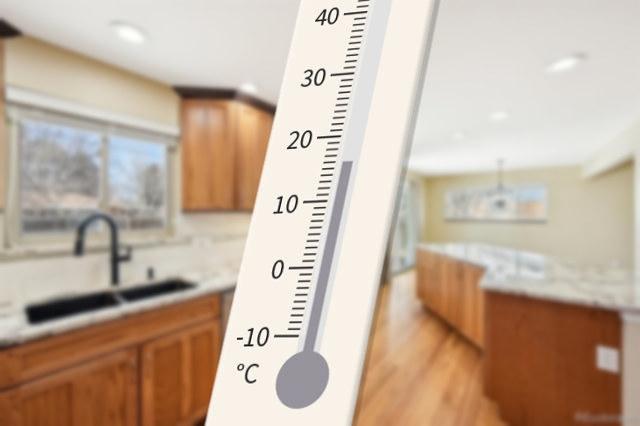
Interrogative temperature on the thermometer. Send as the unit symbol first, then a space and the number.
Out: °C 16
